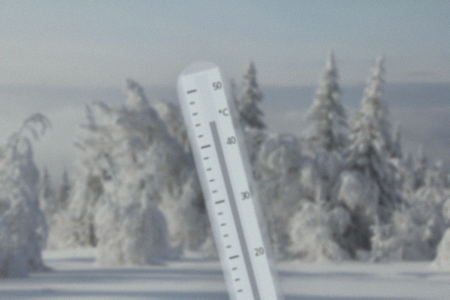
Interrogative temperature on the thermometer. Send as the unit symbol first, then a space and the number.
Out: °C 44
